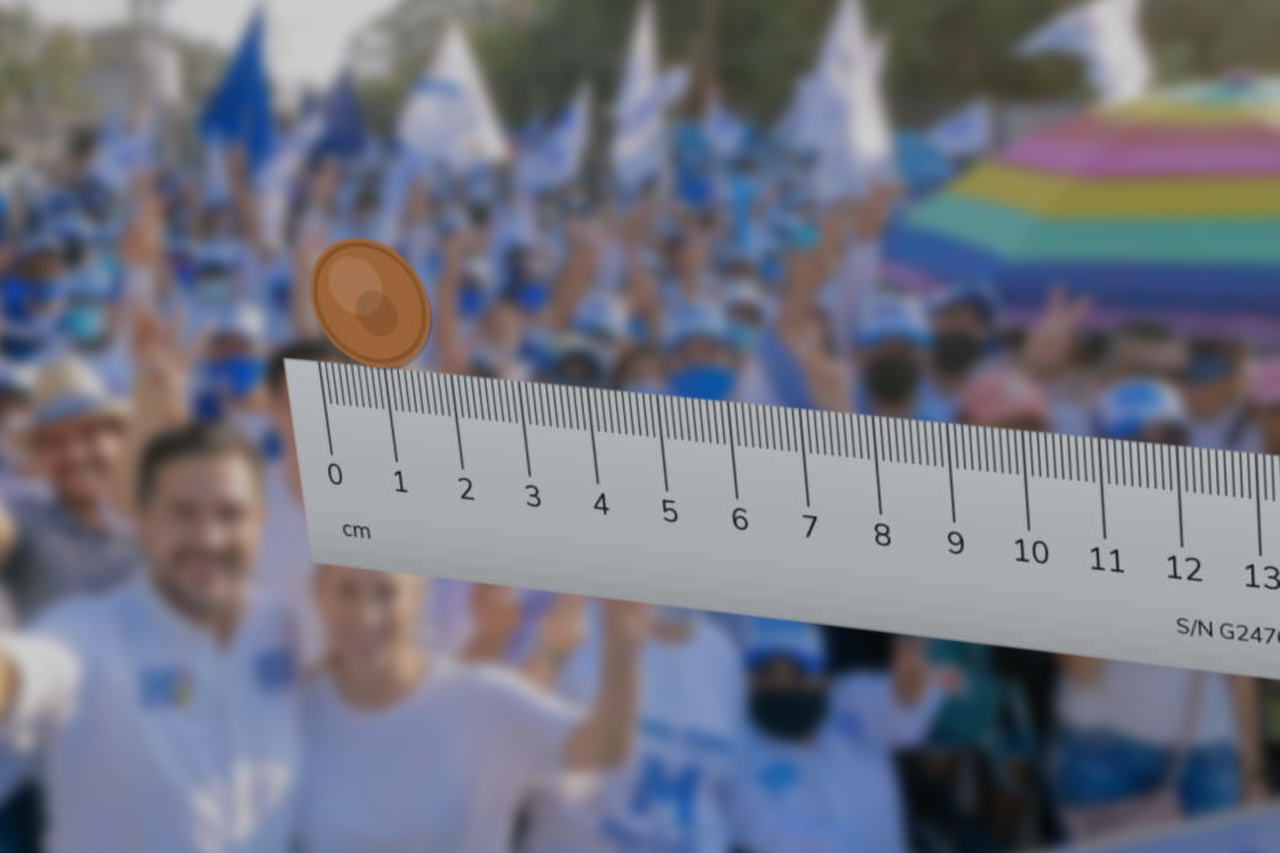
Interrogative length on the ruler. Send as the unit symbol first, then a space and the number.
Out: cm 1.8
